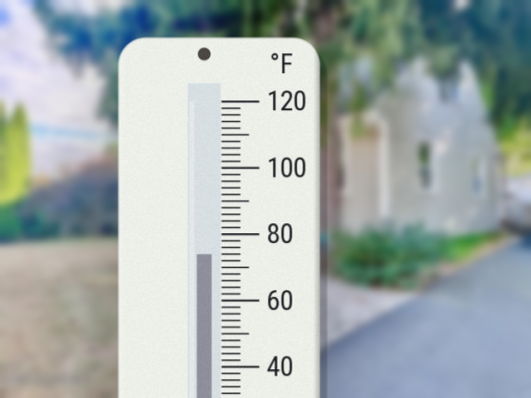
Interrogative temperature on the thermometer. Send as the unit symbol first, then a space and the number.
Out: °F 74
